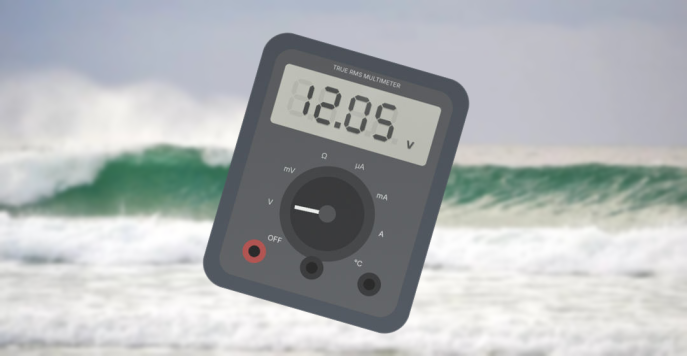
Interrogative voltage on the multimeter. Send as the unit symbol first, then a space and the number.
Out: V 12.05
